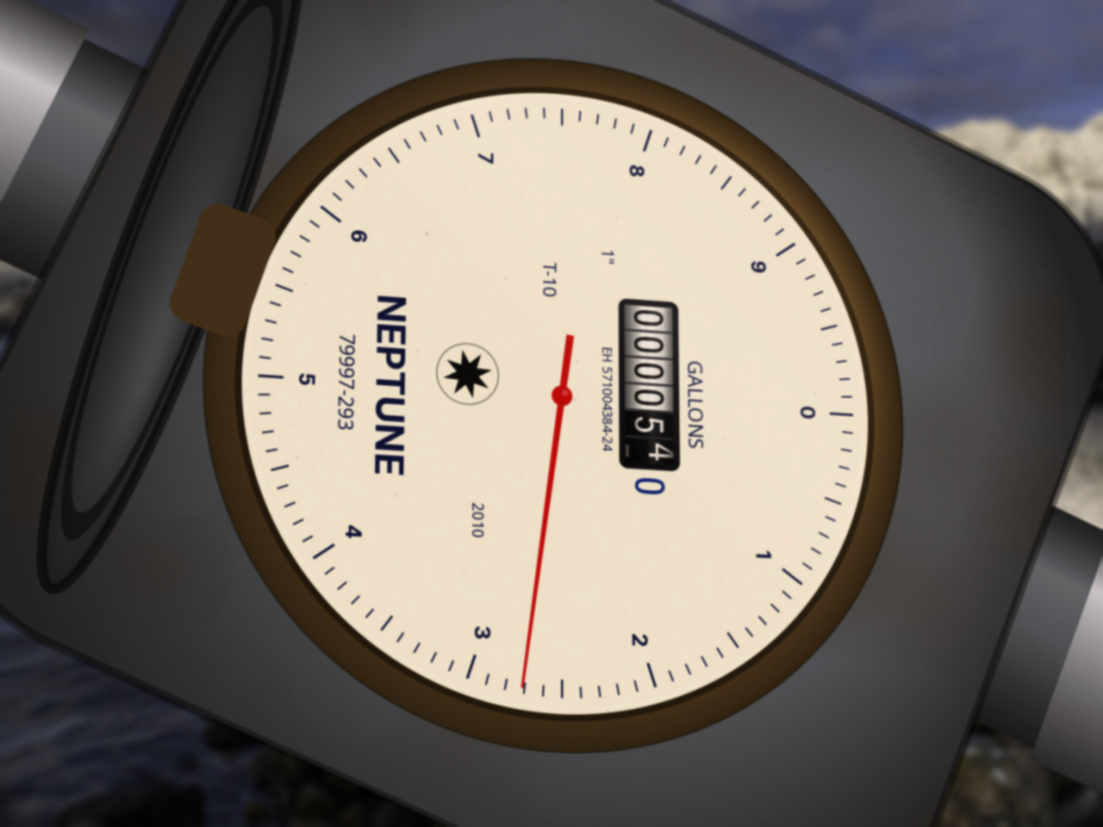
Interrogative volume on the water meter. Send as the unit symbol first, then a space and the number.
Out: gal 542.7
